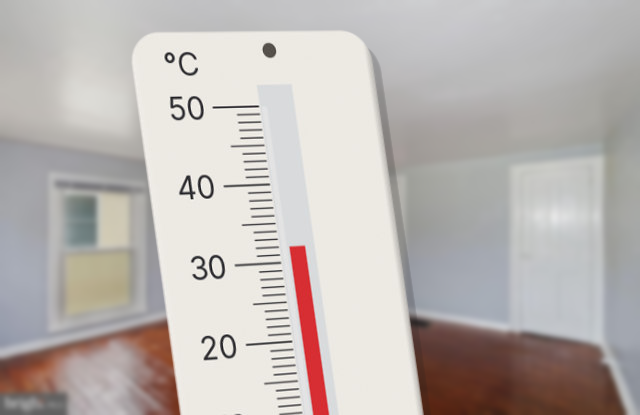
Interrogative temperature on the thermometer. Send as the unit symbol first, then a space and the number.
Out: °C 32
